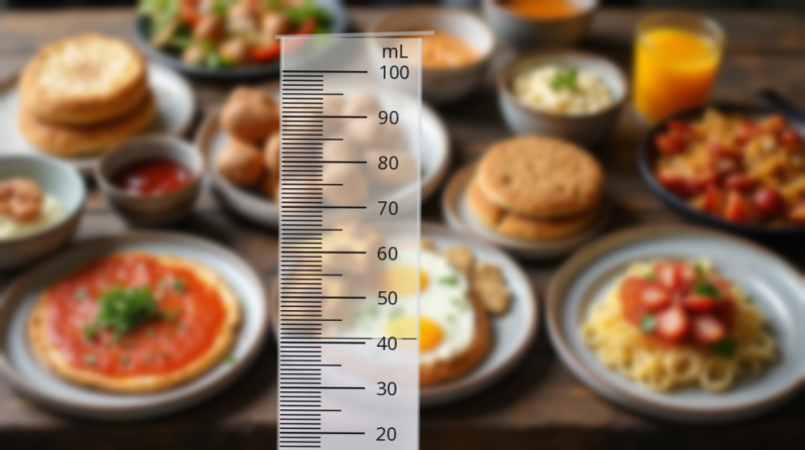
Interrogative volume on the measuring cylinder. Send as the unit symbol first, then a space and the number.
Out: mL 41
